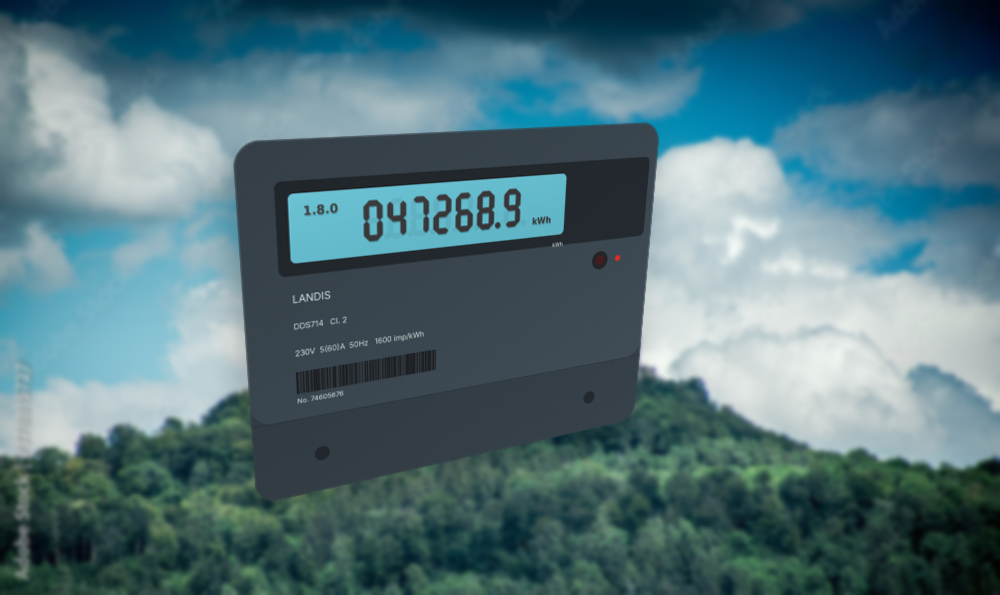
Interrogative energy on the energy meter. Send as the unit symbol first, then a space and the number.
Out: kWh 47268.9
